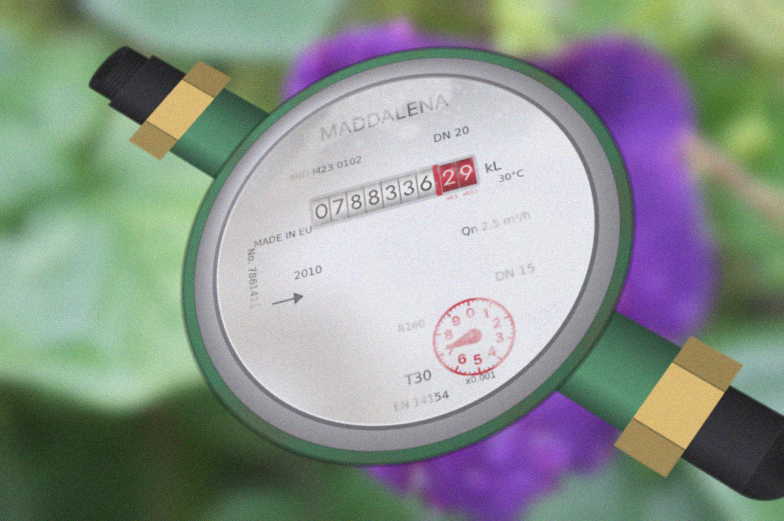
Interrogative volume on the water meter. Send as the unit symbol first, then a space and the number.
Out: kL 788336.297
